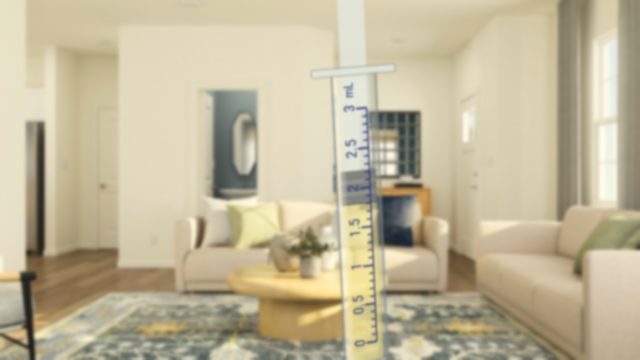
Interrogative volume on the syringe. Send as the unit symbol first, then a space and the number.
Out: mL 1.8
